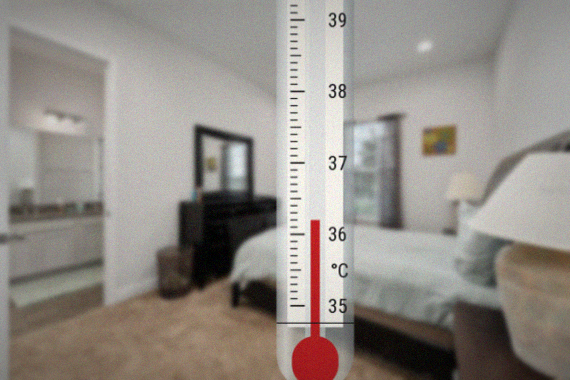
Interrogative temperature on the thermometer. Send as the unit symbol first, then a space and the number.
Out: °C 36.2
